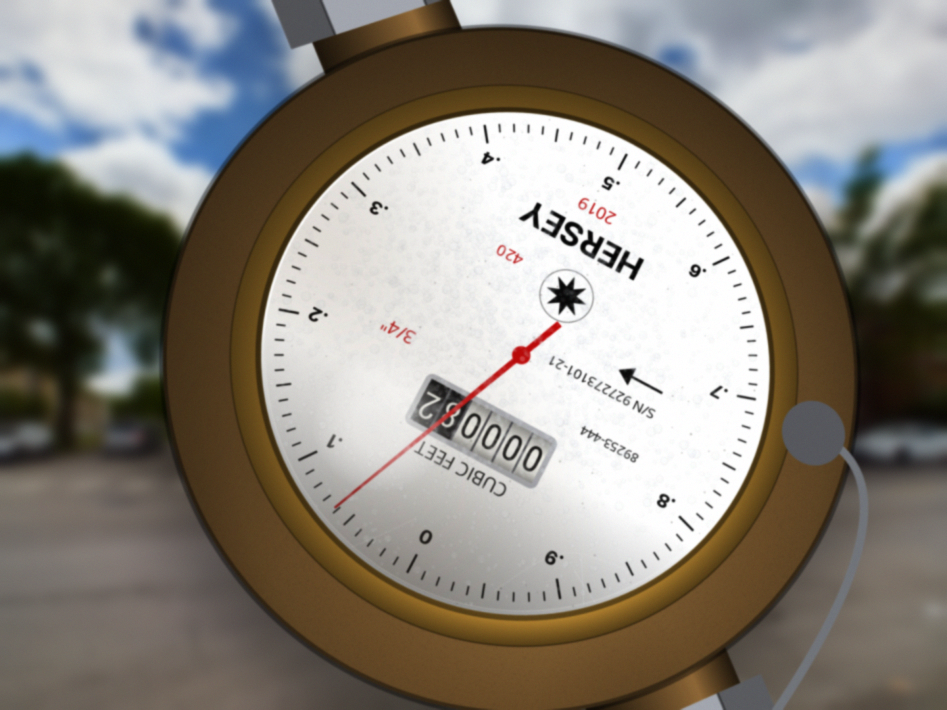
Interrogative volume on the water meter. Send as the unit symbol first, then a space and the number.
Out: ft³ 82.06
